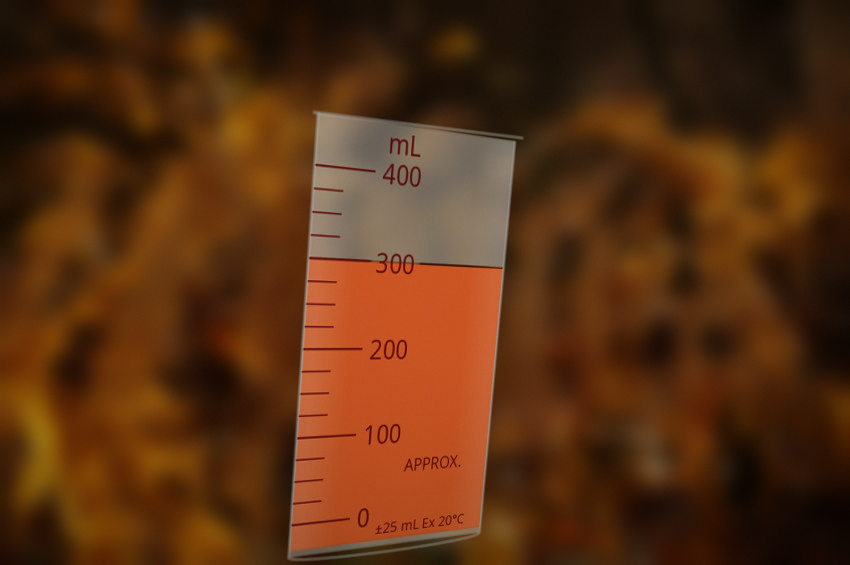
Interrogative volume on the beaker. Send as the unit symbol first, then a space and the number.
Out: mL 300
